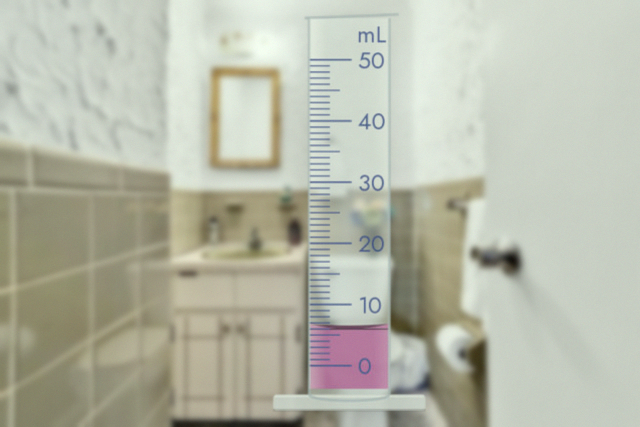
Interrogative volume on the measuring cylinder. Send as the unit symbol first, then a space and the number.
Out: mL 6
